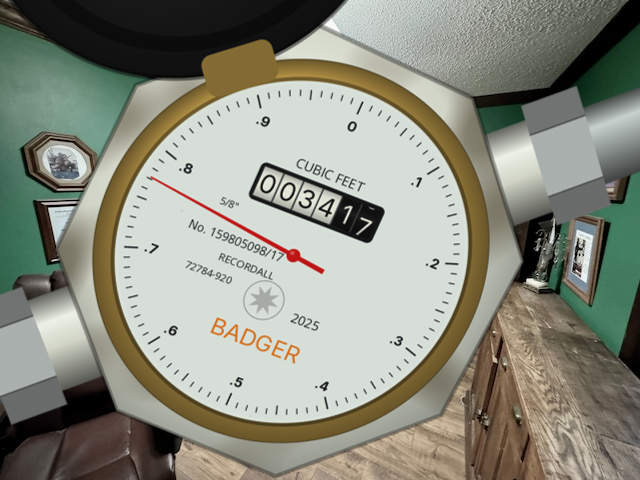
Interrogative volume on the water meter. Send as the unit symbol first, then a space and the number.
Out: ft³ 3416.77
